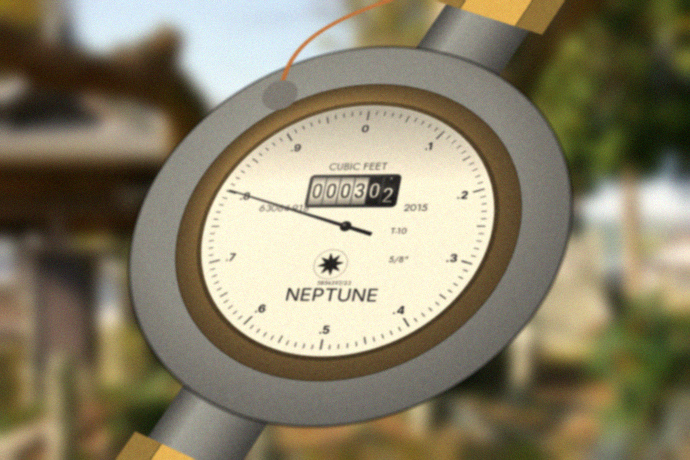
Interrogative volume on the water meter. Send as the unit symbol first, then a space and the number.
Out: ft³ 301.80
